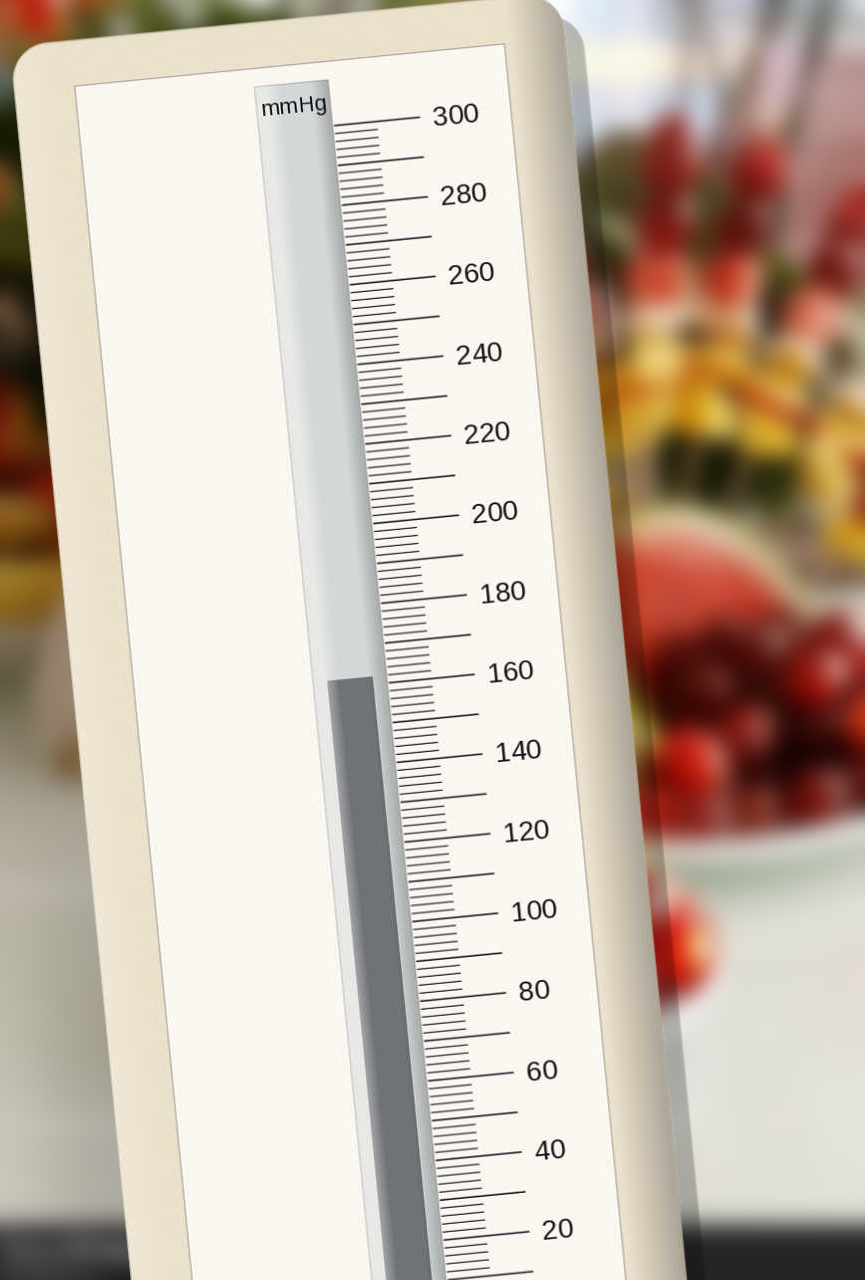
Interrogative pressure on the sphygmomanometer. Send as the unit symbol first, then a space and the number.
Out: mmHg 162
